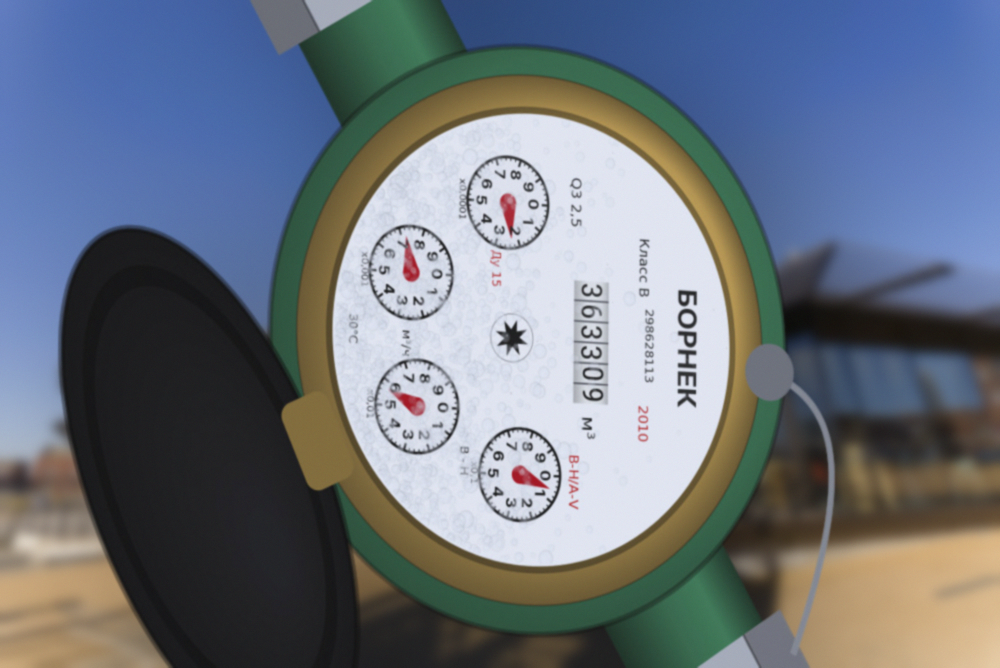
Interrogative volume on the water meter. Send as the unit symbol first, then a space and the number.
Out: m³ 363309.0572
